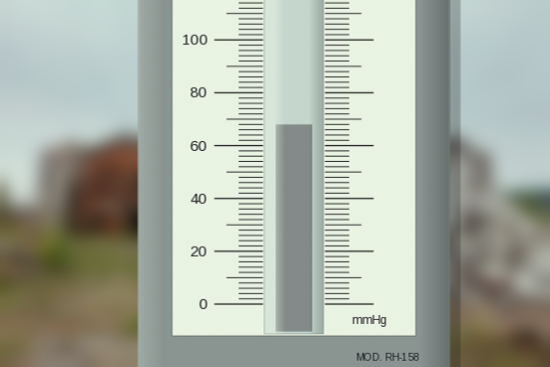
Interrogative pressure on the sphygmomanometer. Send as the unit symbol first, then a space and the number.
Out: mmHg 68
